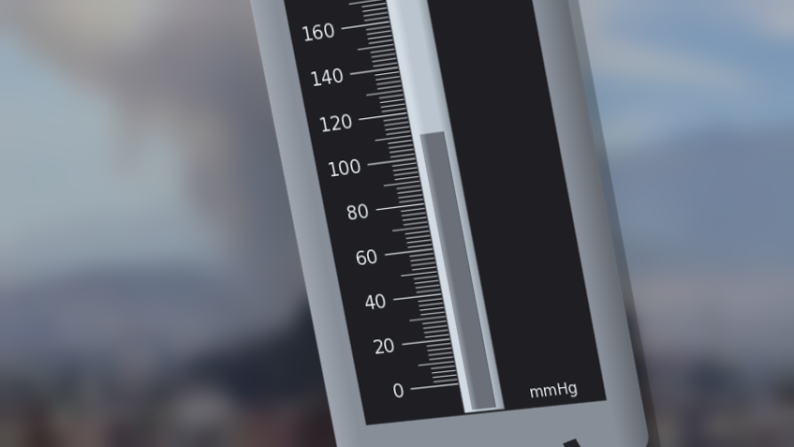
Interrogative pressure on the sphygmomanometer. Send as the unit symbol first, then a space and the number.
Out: mmHg 110
